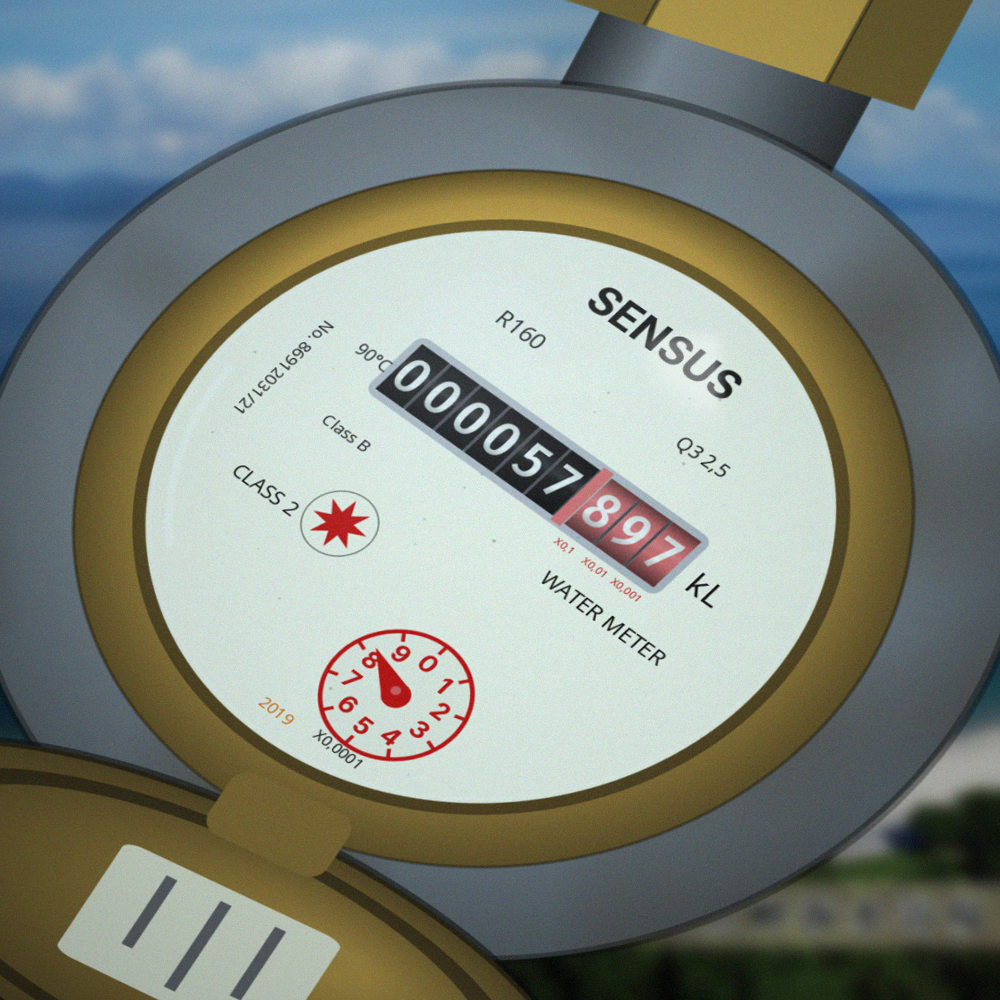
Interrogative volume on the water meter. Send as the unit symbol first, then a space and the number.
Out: kL 57.8978
